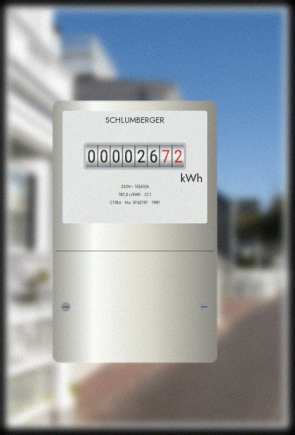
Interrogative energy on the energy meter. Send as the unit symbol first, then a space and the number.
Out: kWh 26.72
